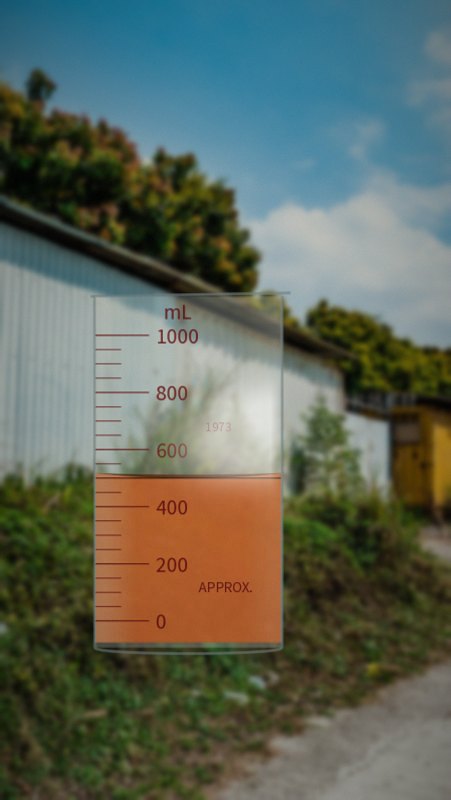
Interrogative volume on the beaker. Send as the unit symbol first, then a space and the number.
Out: mL 500
